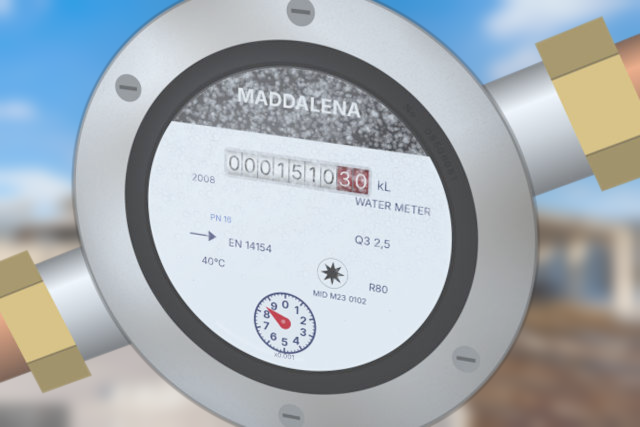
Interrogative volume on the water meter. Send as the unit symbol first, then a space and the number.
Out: kL 1510.308
